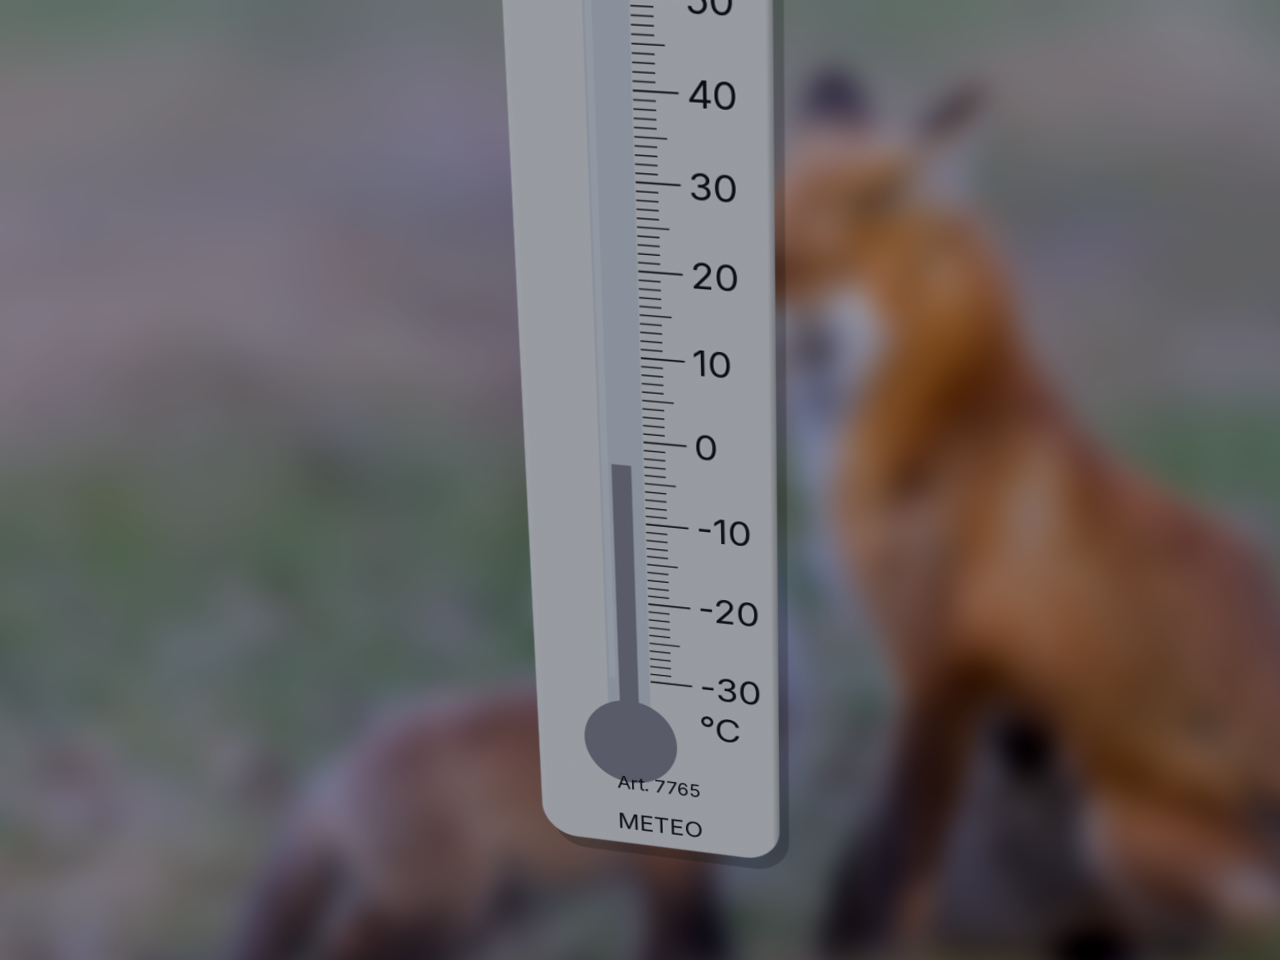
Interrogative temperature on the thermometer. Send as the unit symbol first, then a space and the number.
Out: °C -3
